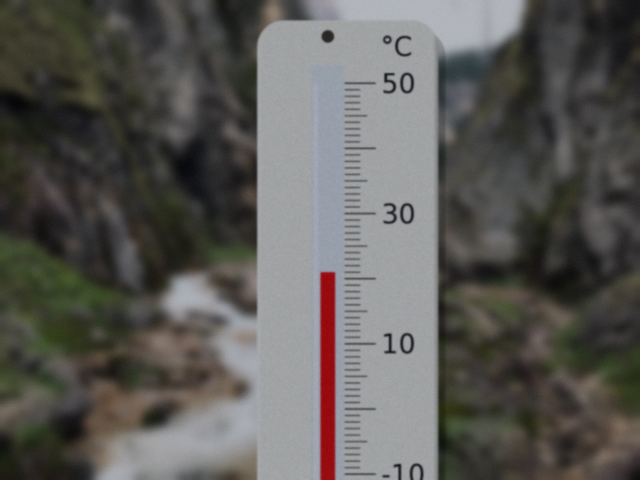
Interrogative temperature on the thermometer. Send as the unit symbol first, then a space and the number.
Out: °C 21
